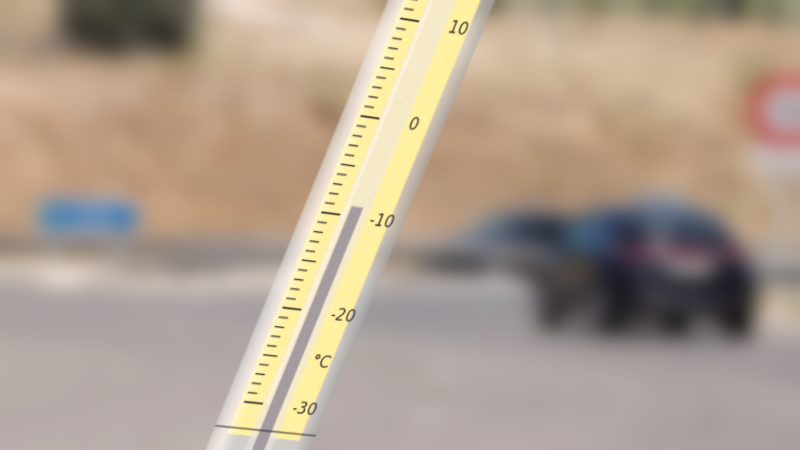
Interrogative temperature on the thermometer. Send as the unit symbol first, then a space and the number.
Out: °C -9
